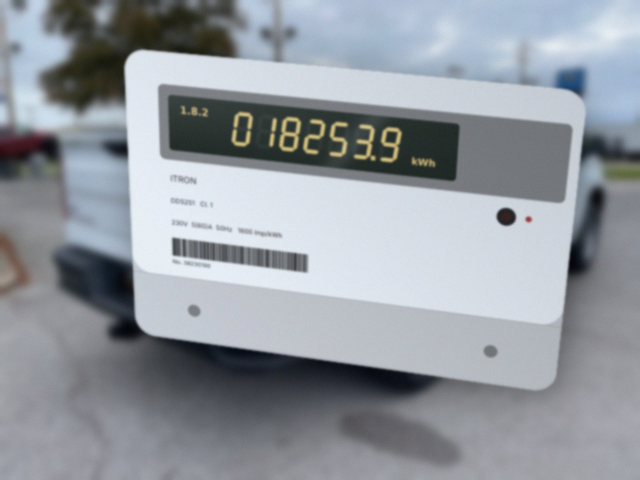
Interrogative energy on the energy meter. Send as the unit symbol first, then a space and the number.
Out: kWh 18253.9
